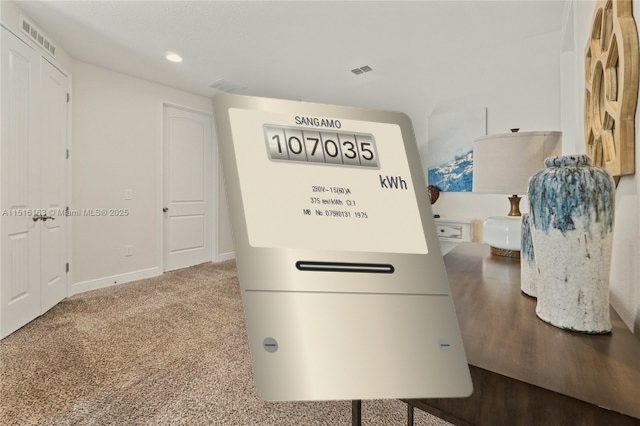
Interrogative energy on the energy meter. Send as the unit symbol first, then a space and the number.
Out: kWh 107035
